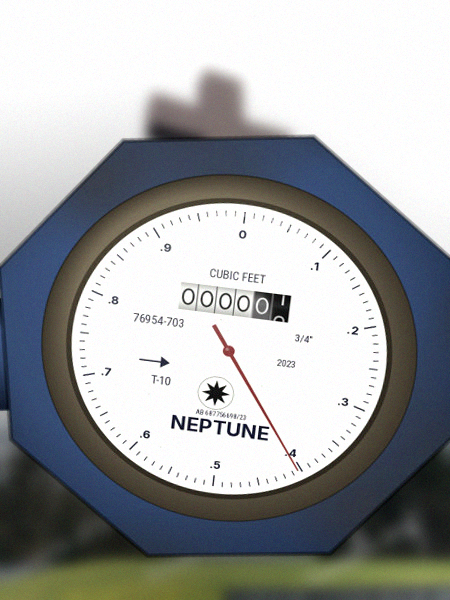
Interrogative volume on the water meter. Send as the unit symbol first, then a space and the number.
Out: ft³ 1.40
